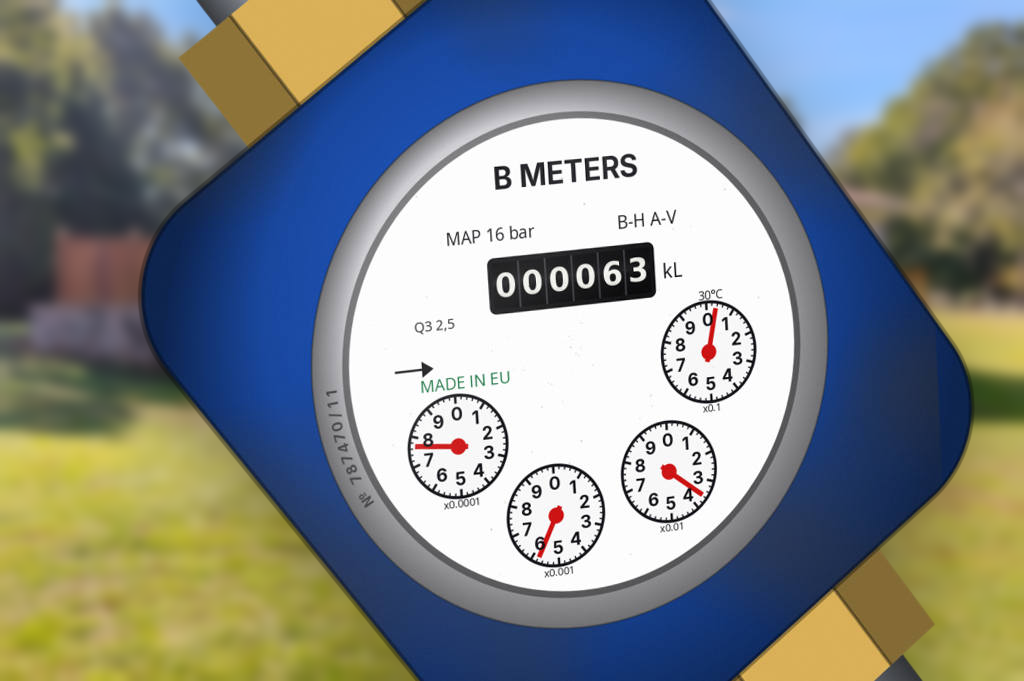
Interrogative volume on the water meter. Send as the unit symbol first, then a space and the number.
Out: kL 63.0357
